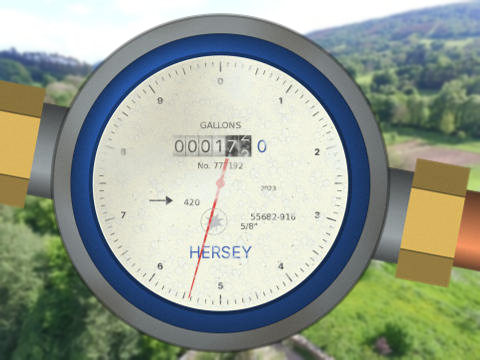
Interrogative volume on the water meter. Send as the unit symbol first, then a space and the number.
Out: gal 1725.4
